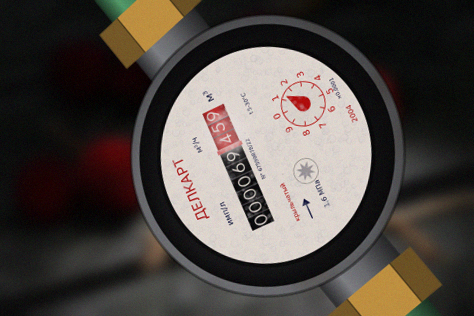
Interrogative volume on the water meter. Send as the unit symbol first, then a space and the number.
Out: m³ 69.4591
